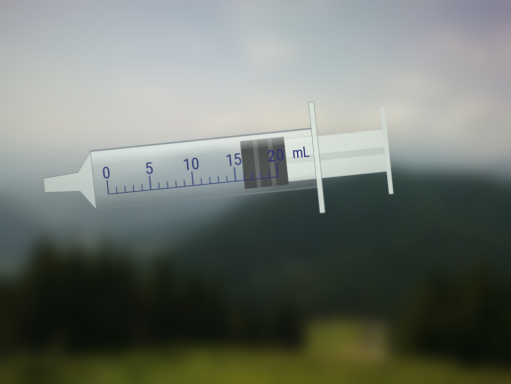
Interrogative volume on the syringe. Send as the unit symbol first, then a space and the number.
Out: mL 16
